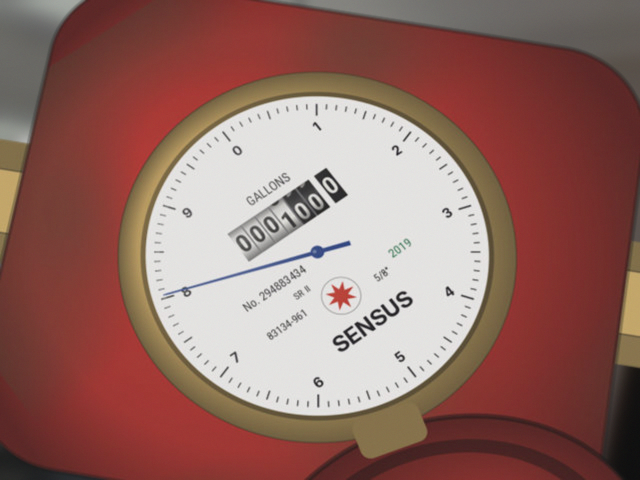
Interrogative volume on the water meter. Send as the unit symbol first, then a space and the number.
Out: gal 998.0
